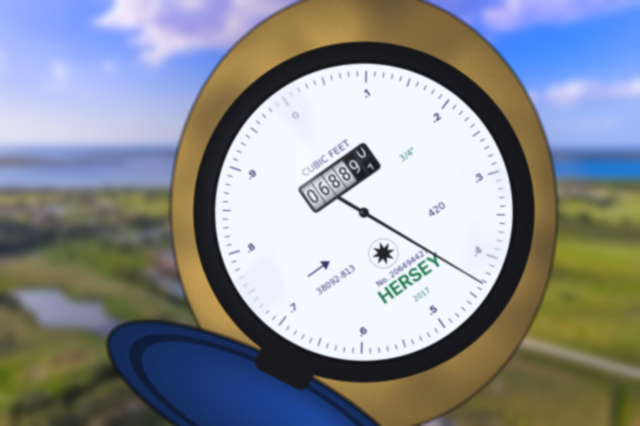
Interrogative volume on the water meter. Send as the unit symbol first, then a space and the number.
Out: ft³ 68890.43
